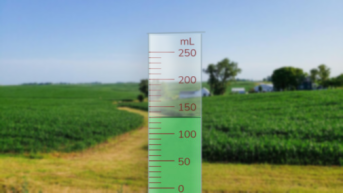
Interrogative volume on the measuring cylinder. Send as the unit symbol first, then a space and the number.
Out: mL 130
